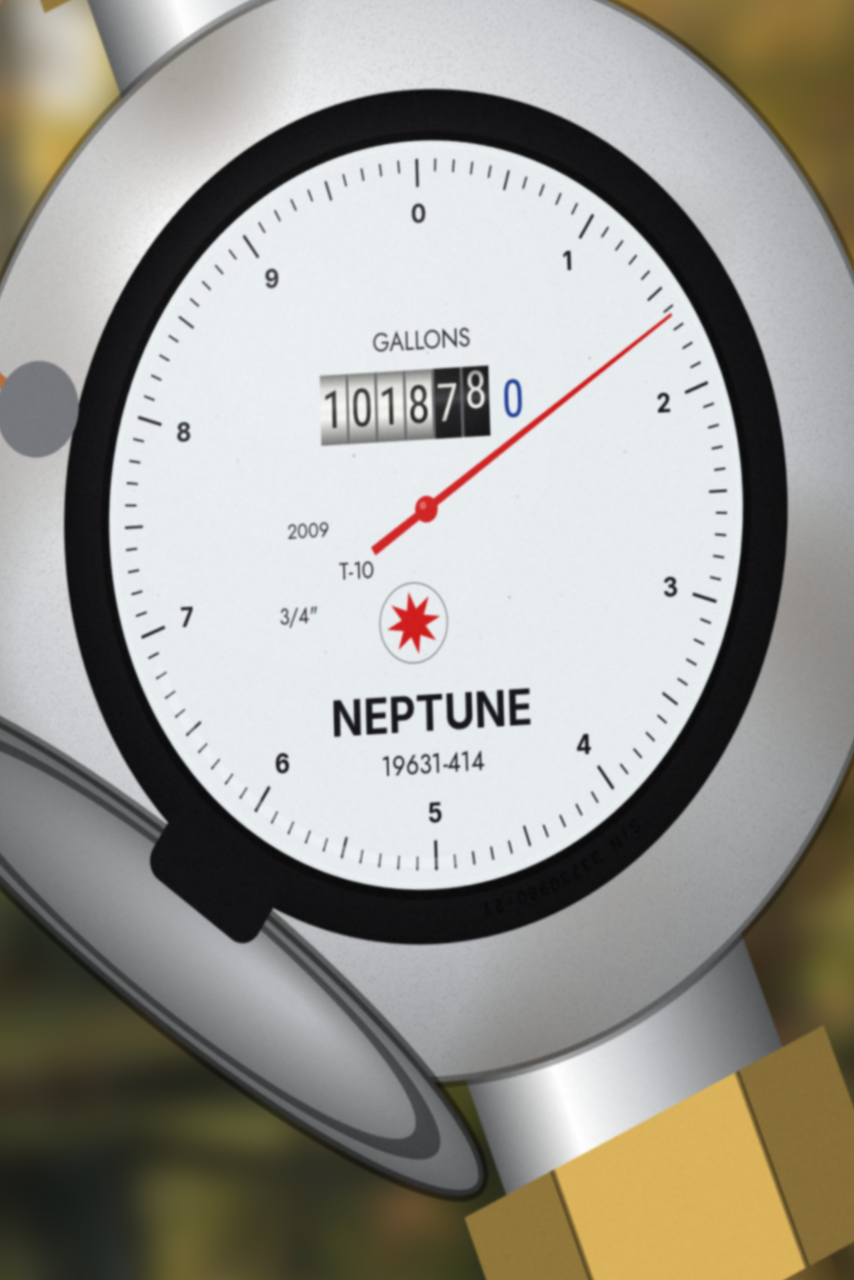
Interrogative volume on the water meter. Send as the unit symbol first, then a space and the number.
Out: gal 1018781.6
